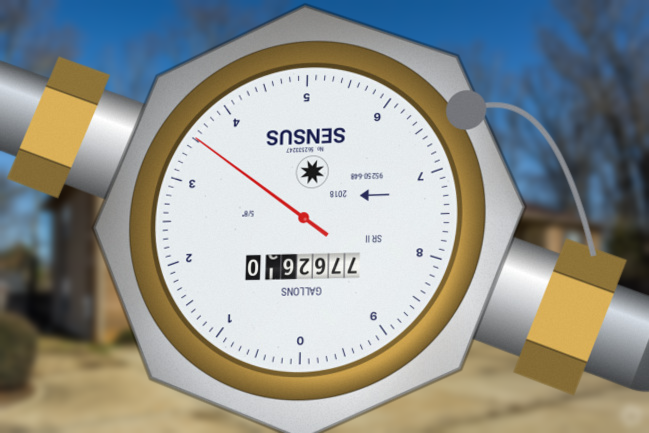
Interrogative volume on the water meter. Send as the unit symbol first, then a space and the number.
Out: gal 7762613.5
